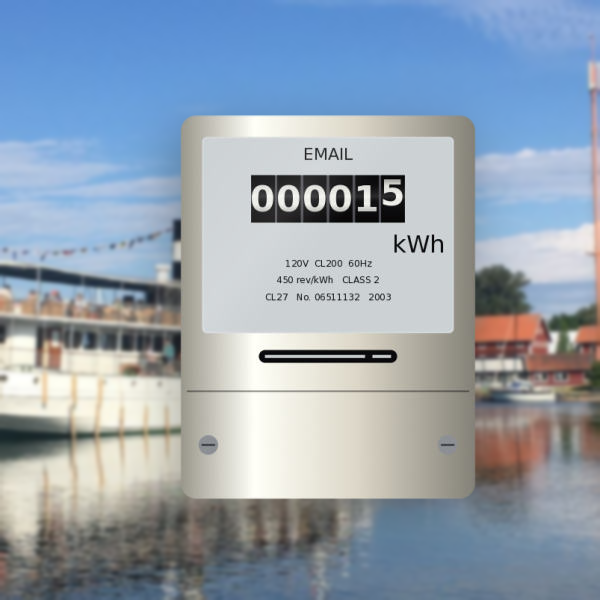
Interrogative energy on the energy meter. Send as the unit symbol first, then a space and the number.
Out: kWh 15
